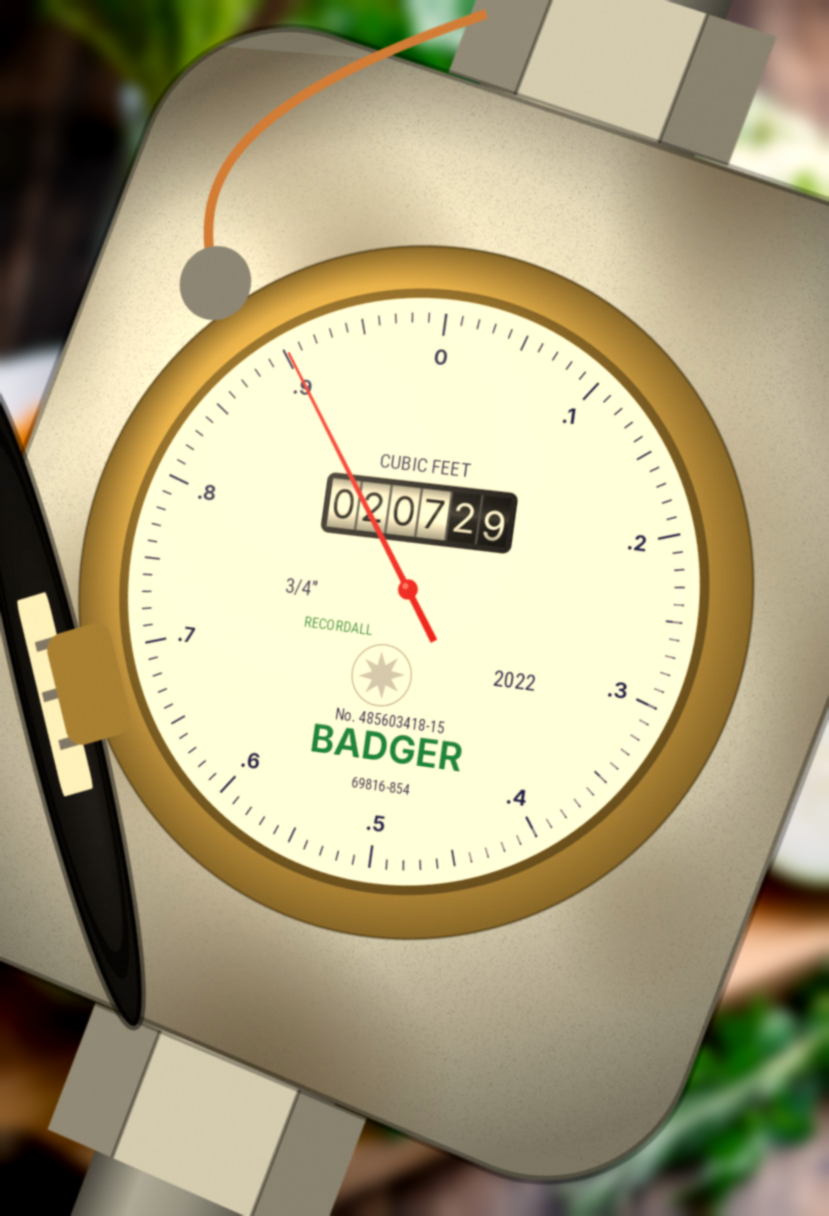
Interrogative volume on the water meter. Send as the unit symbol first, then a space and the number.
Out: ft³ 20728.90
